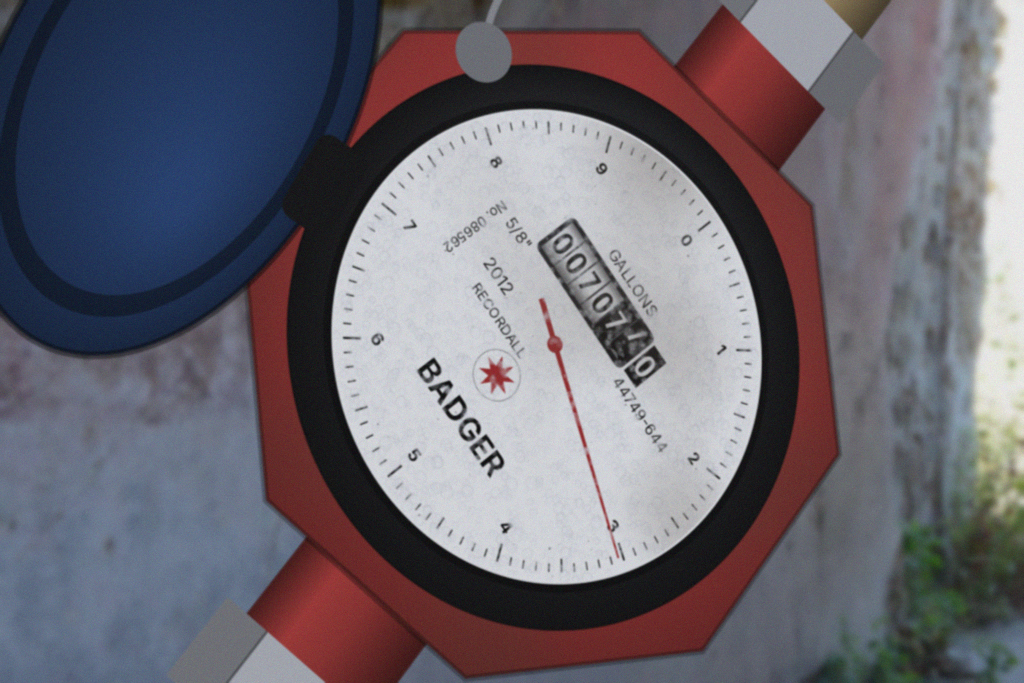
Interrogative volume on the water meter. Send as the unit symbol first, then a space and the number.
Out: gal 70773.0
